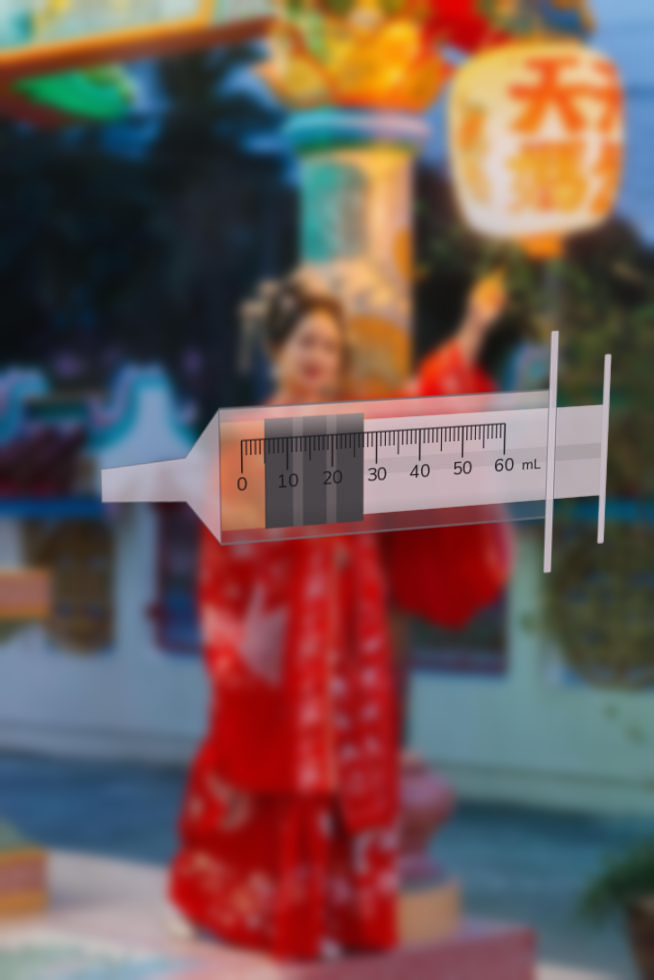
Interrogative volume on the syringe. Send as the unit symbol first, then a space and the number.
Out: mL 5
